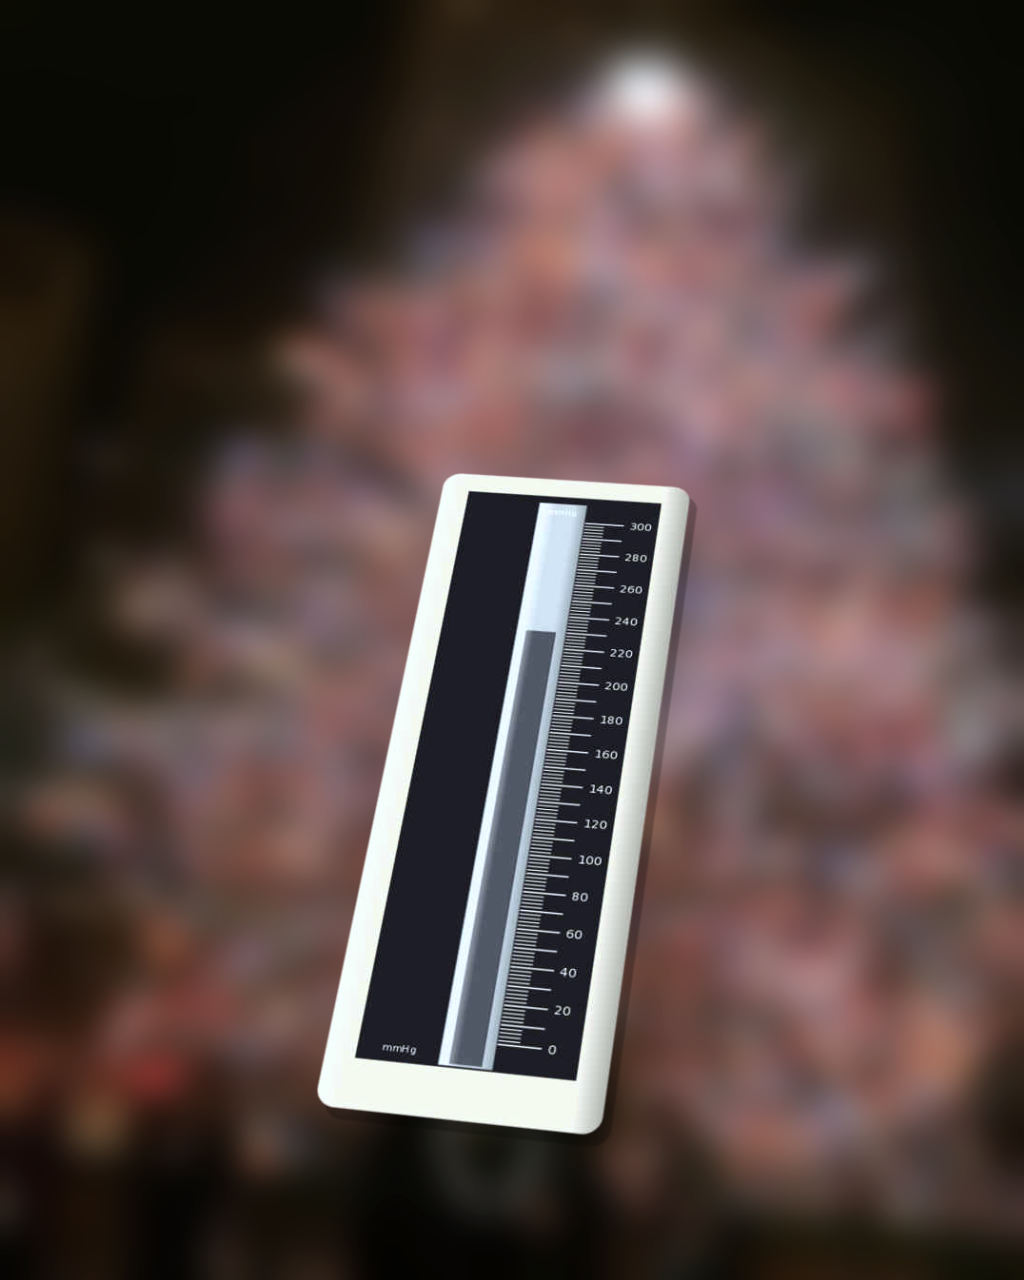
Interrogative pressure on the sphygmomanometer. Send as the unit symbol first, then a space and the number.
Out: mmHg 230
